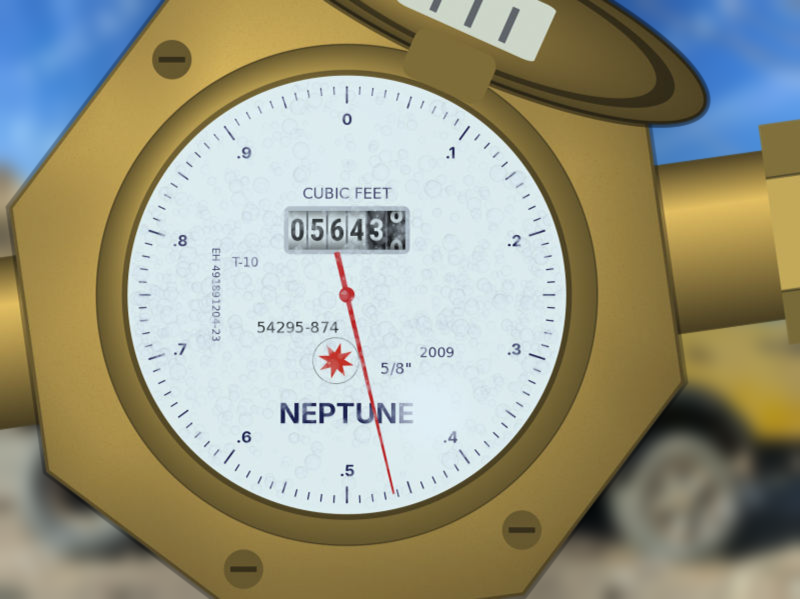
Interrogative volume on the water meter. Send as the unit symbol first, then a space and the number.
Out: ft³ 56438.46
